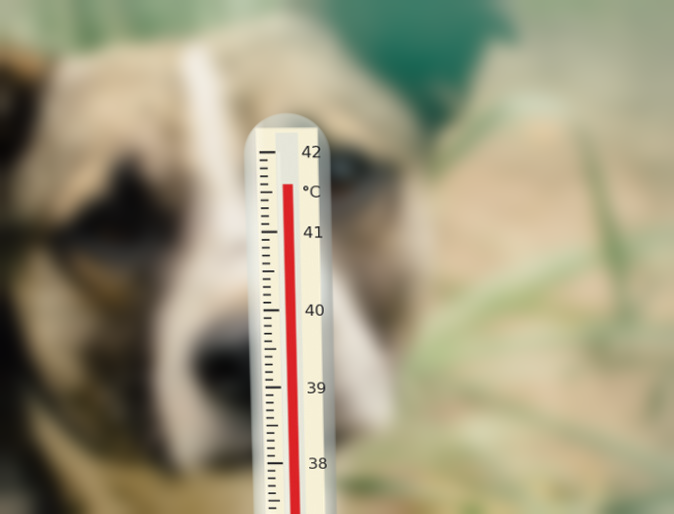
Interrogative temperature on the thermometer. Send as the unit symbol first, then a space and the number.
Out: °C 41.6
